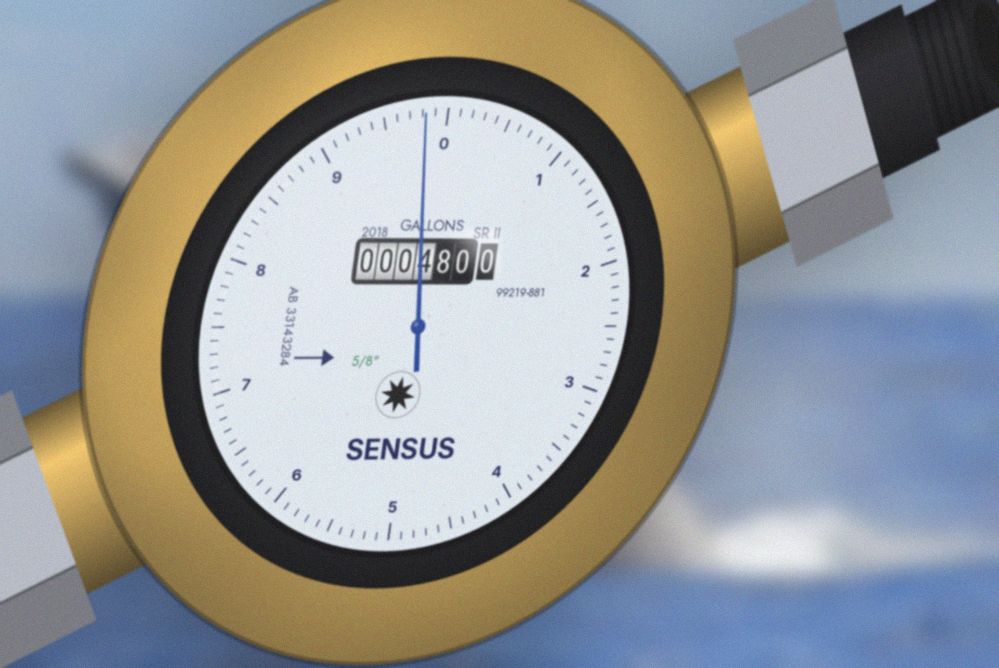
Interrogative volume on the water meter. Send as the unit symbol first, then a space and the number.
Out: gal 4799.8
